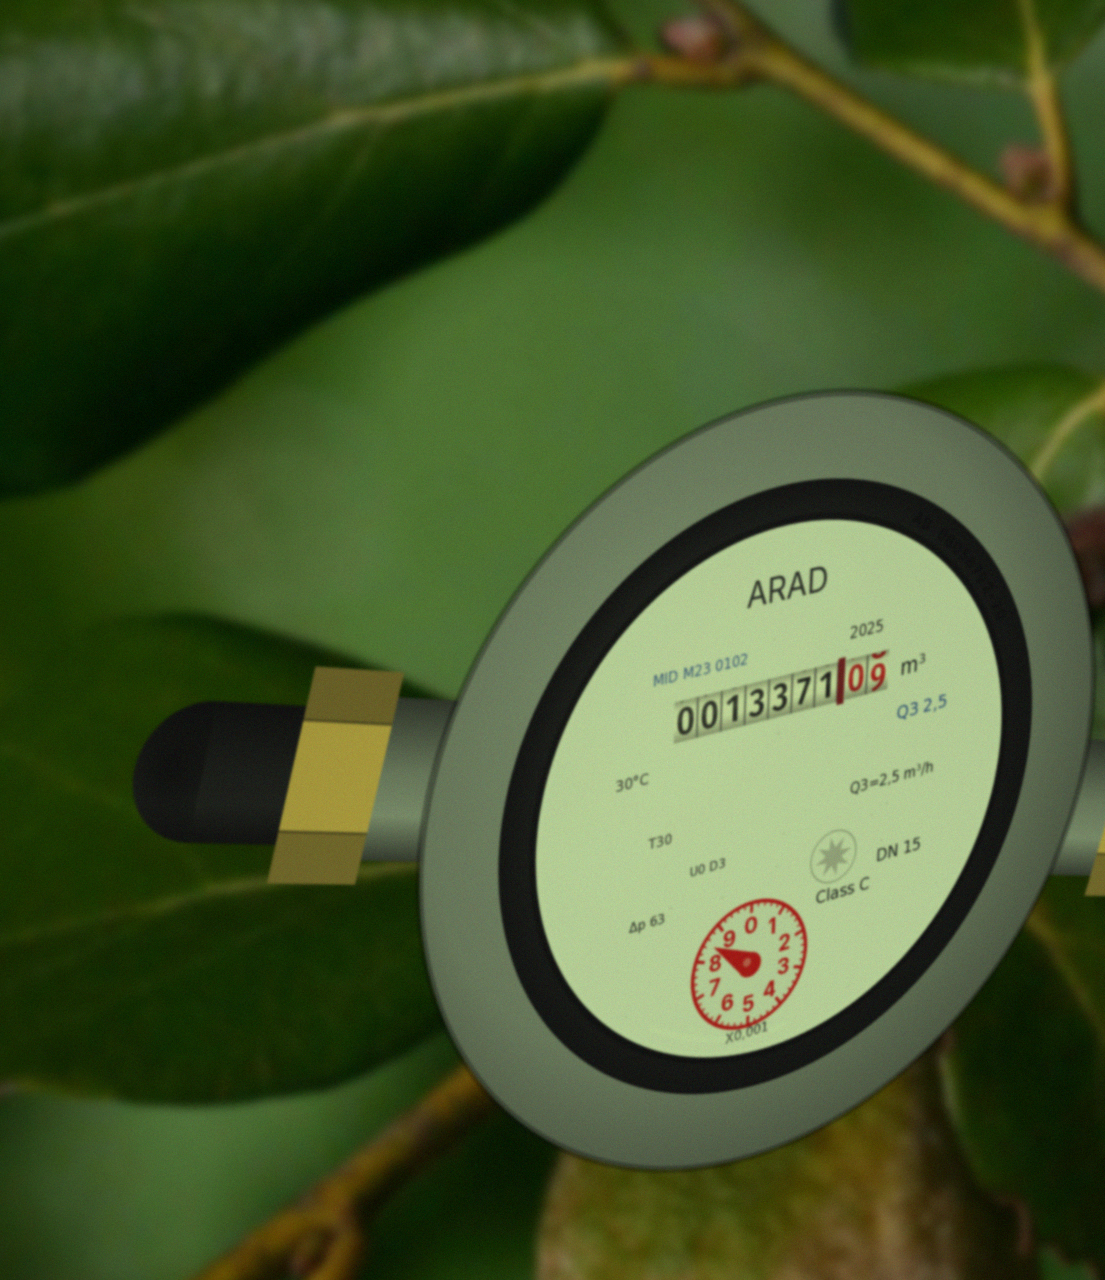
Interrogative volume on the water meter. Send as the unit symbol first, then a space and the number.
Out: m³ 13371.088
